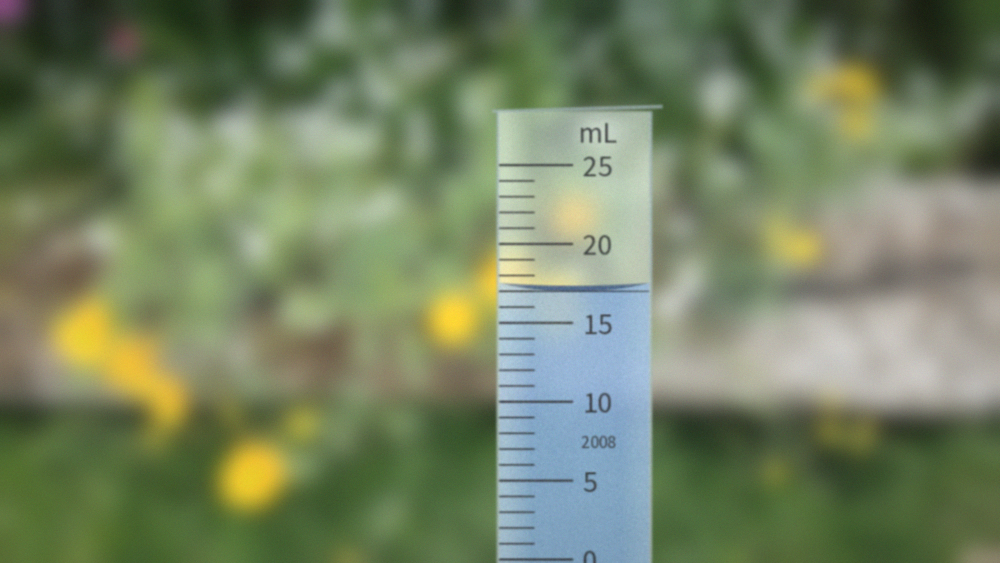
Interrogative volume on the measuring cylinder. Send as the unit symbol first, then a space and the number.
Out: mL 17
